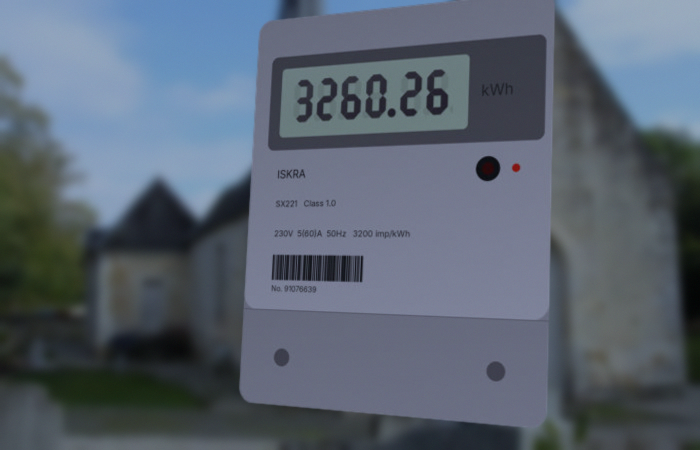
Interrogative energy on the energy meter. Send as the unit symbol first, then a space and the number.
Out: kWh 3260.26
